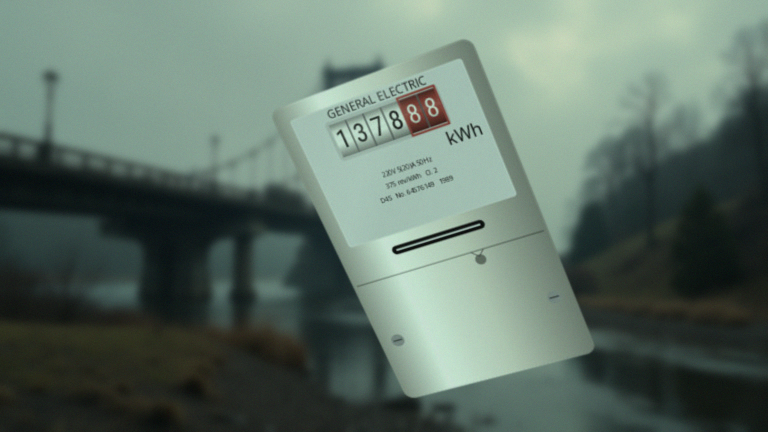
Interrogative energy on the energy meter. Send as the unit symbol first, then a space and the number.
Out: kWh 1378.88
